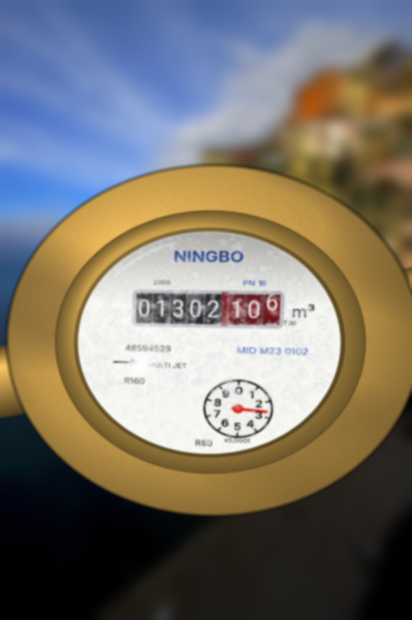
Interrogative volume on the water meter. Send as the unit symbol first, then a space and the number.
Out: m³ 1302.1062
